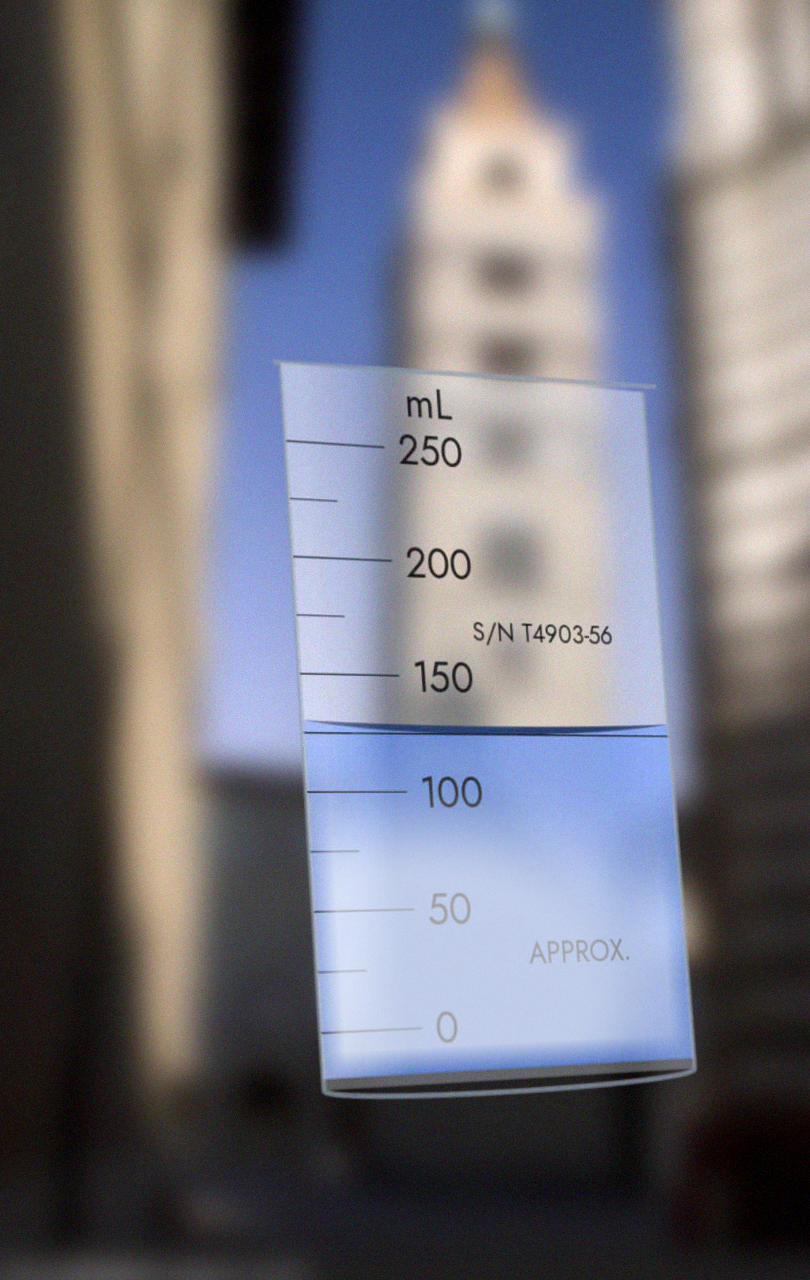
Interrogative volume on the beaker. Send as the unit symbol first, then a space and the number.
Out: mL 125
